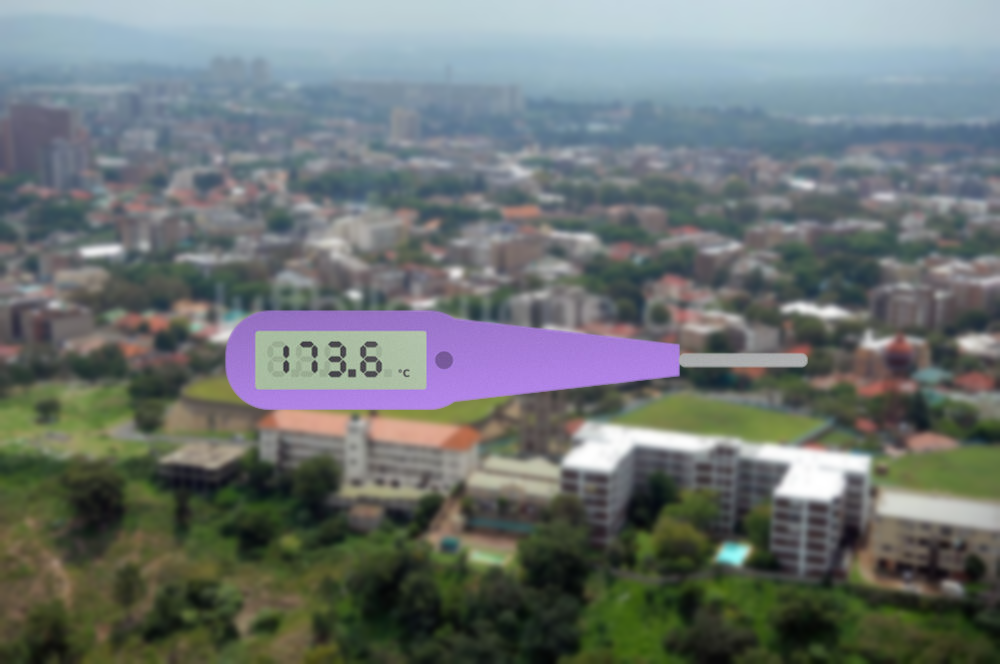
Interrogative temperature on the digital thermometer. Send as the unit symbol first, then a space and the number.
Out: °C 173.6
